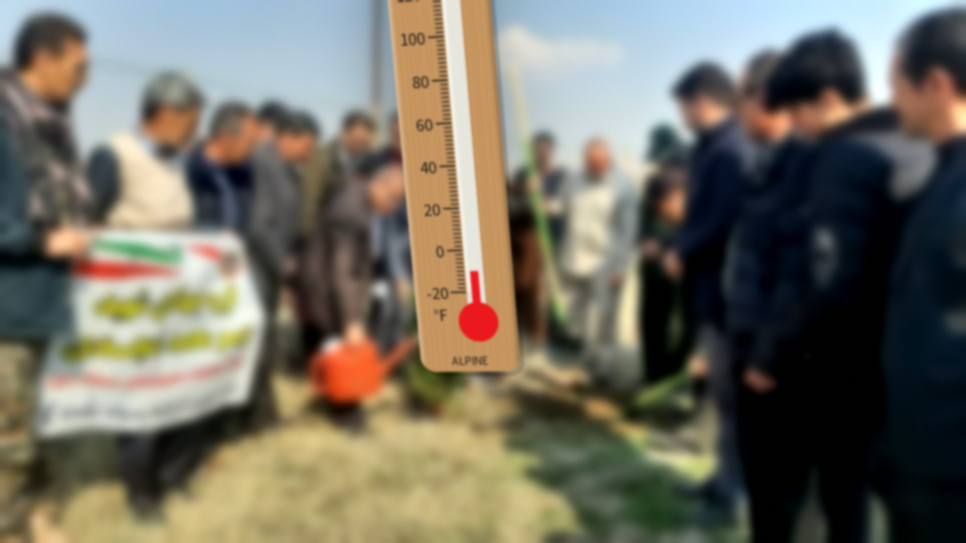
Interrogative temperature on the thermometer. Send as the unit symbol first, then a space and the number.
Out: °F -10
